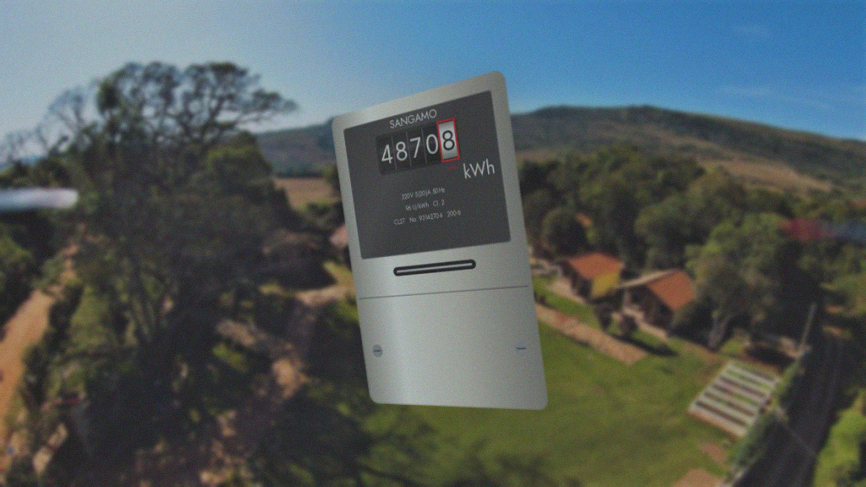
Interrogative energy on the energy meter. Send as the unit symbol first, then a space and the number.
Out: kWh 4870.8
